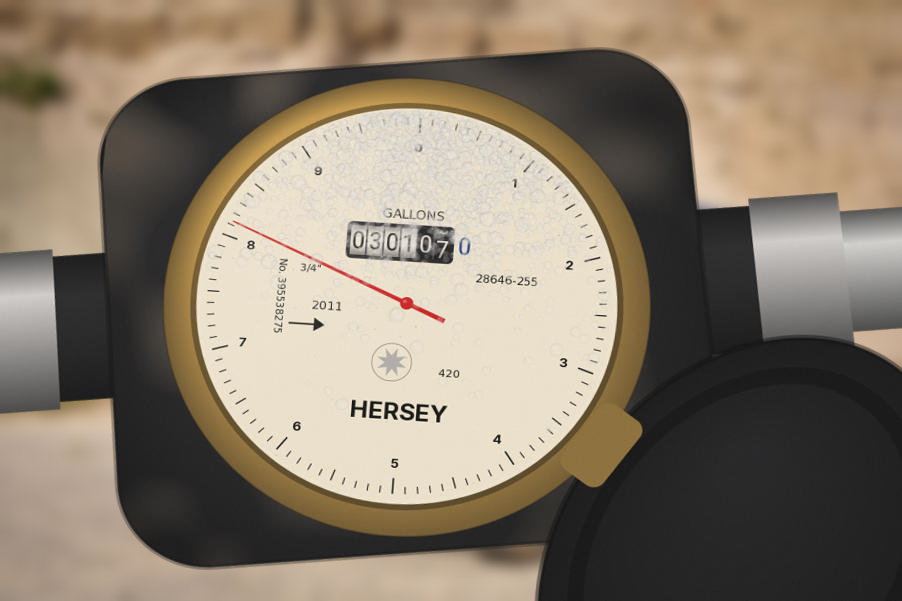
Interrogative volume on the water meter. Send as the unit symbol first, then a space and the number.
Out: gal 301068.1
